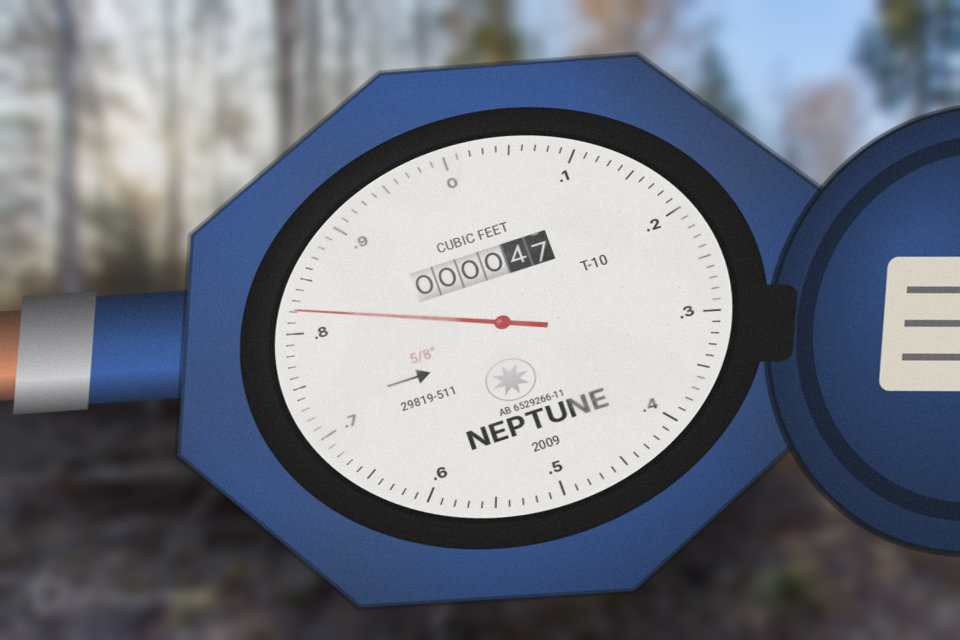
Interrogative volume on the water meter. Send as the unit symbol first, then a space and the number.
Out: ft³ 46.82
